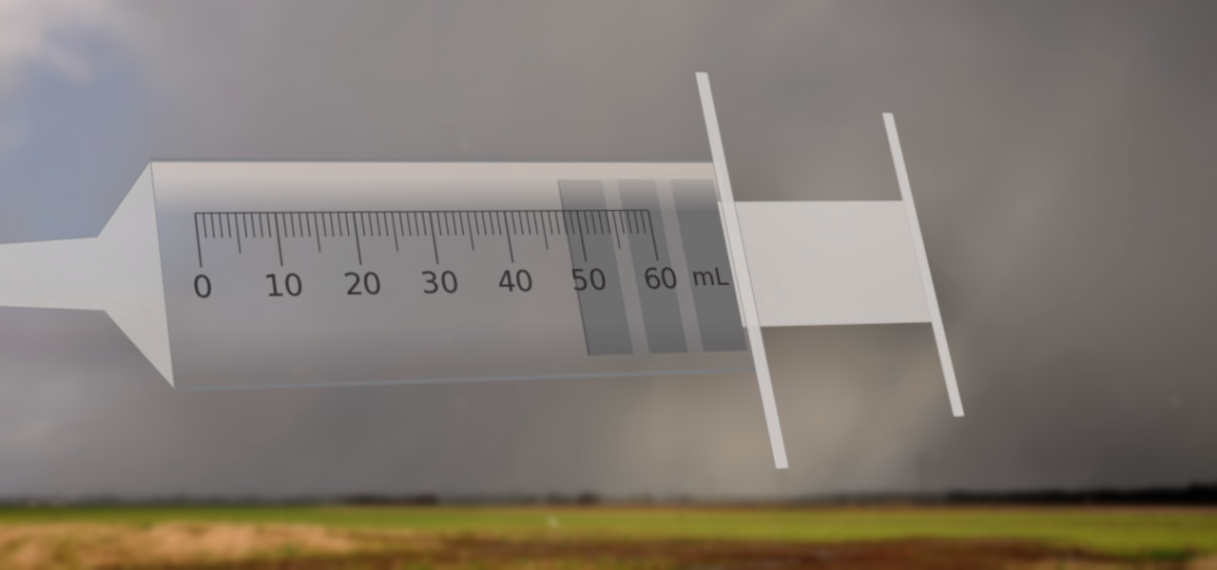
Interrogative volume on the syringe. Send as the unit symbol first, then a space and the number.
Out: mL 48
